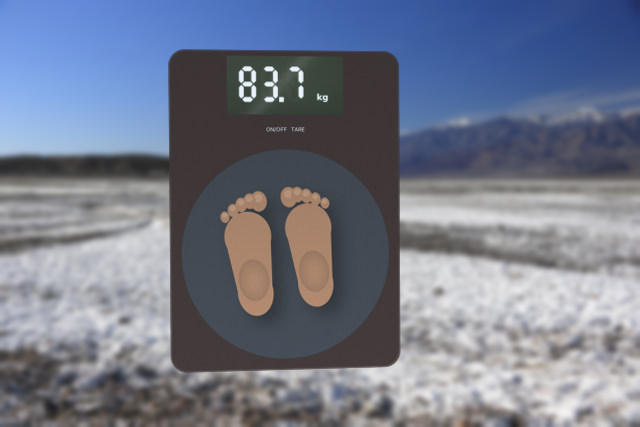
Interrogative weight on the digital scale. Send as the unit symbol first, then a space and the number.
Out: kg 83.7
